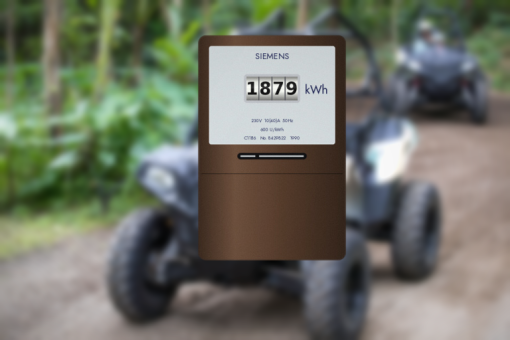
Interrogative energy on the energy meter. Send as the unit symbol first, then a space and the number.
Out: kWh 1879
